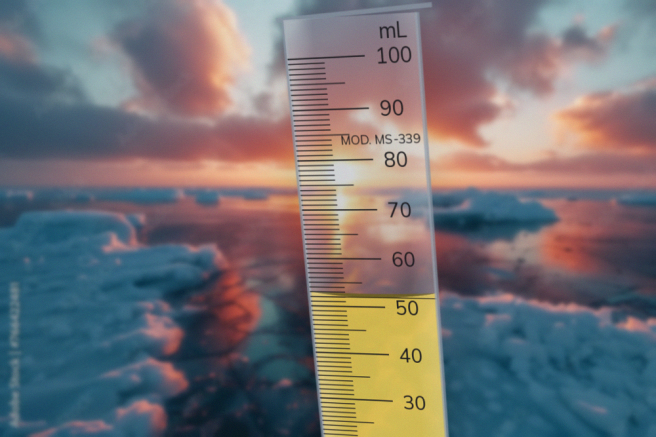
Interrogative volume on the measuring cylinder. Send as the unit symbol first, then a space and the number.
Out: mL 52
